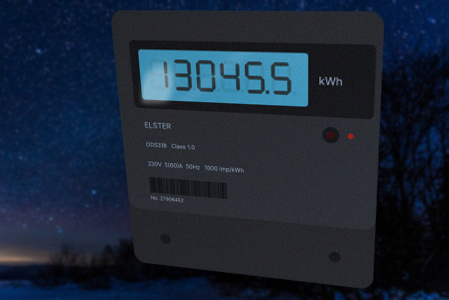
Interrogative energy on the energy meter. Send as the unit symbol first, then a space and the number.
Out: kWh 13045.5
